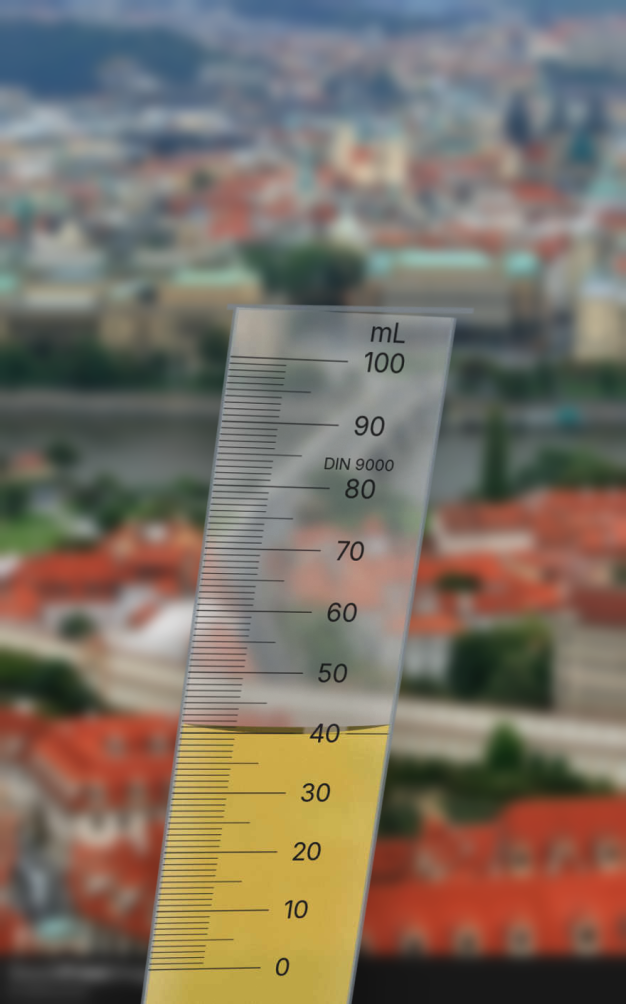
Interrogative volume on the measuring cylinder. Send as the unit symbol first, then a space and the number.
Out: mL 40
